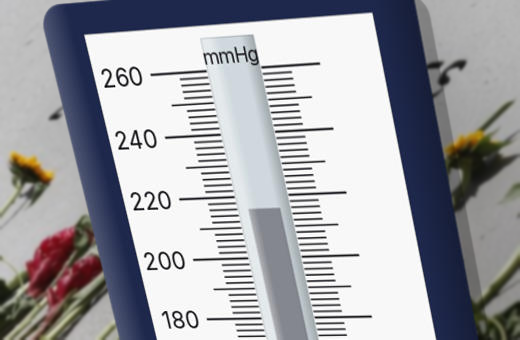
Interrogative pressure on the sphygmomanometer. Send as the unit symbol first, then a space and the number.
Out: mmHg 216
